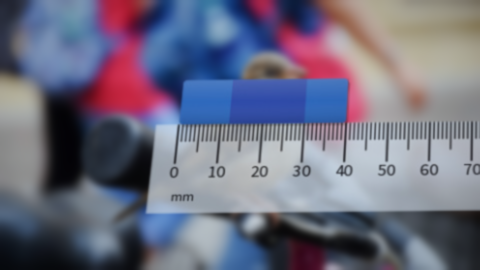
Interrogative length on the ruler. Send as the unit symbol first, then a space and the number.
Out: mm 40
